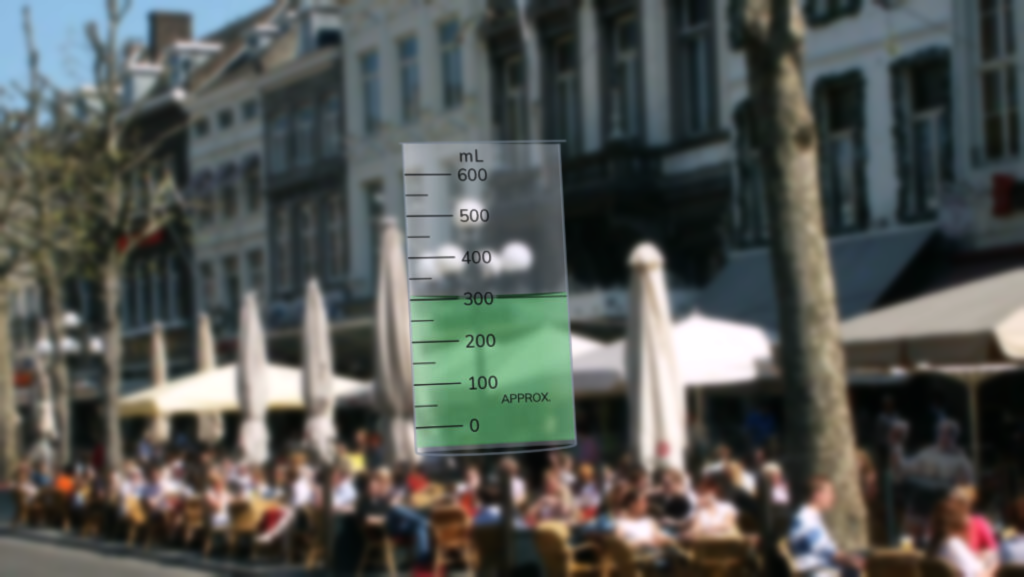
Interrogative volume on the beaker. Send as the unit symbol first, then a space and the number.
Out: mL 300
